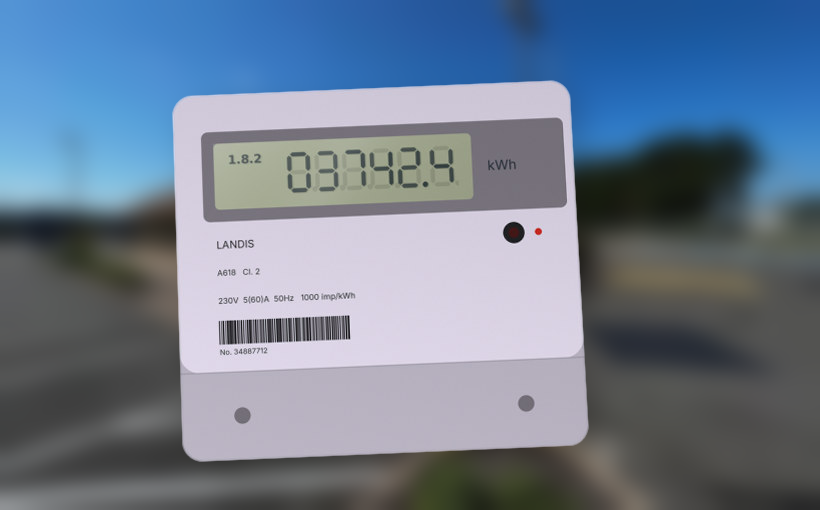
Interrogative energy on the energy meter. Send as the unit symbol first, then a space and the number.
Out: kWh 3742.4
